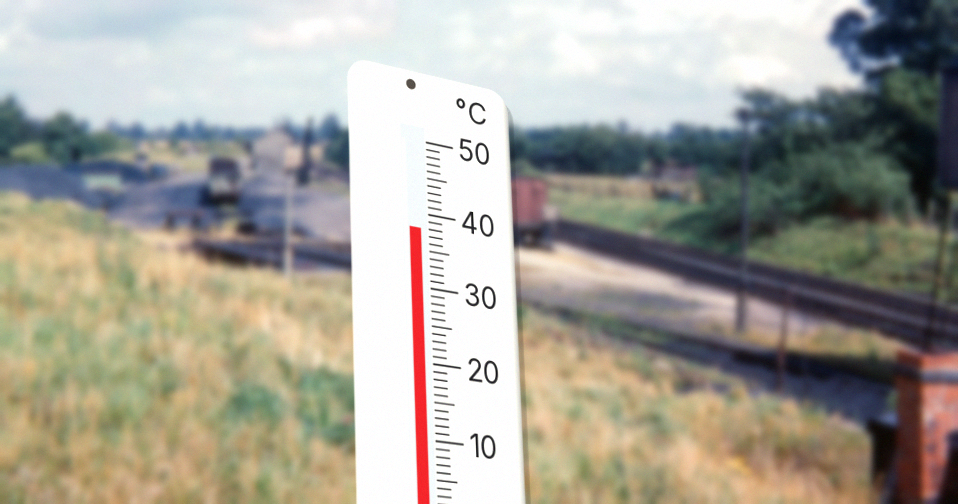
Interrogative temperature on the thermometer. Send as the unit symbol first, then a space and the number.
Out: °C 38
